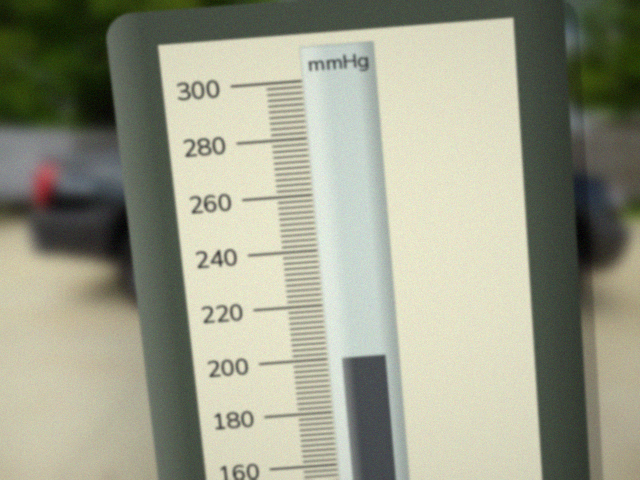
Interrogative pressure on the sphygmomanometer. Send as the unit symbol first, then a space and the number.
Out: mmHg 200
